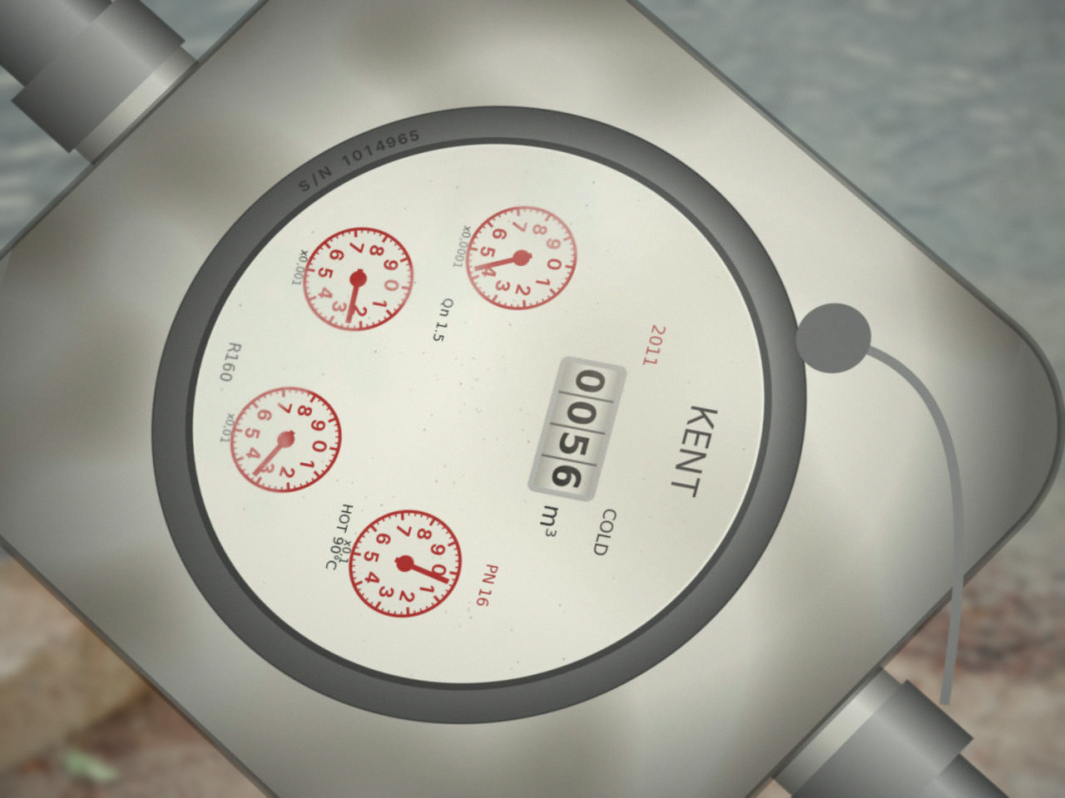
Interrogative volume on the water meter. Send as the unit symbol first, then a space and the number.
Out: m³ 56.0324
